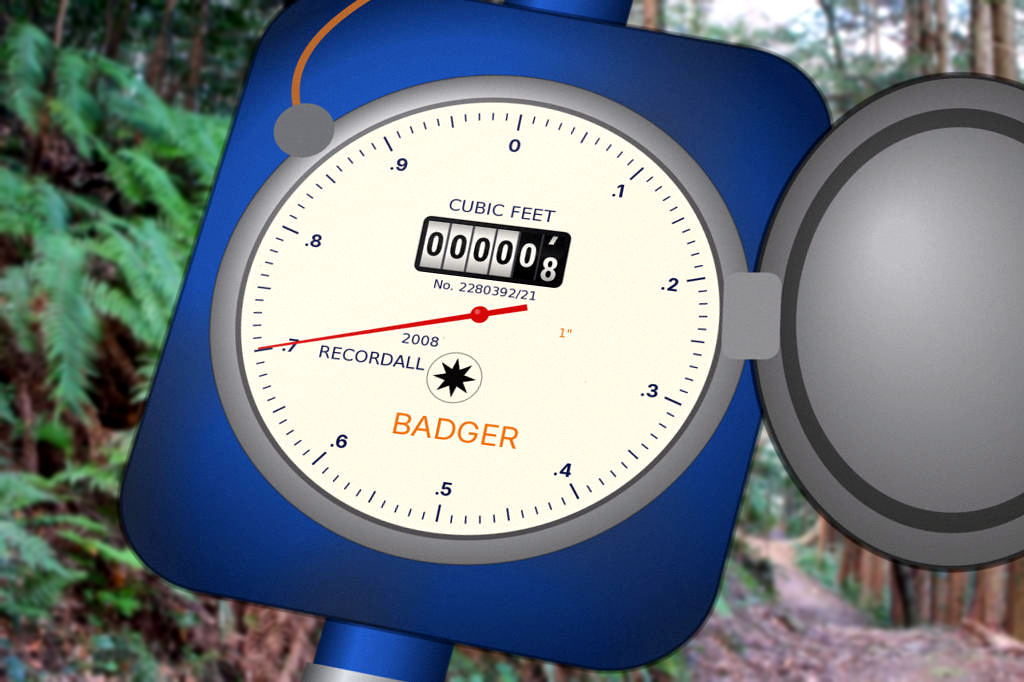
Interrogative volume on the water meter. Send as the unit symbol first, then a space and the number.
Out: ft³ 7.70
